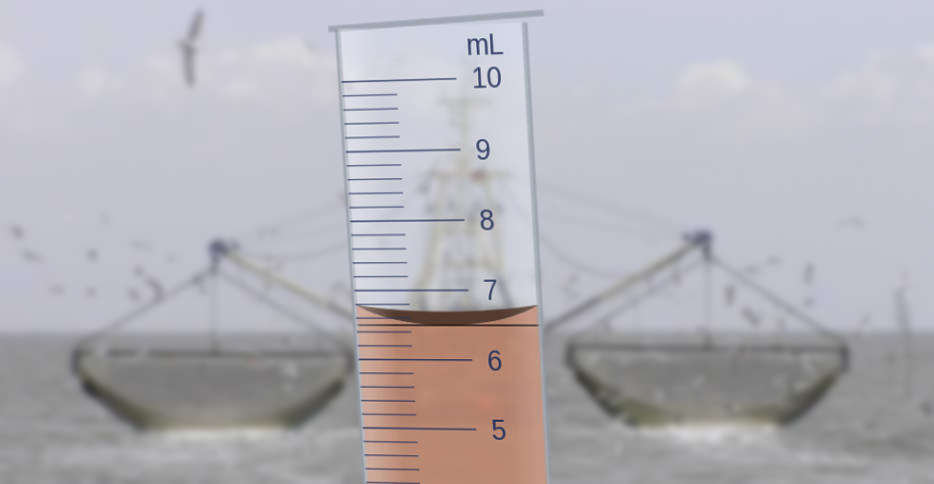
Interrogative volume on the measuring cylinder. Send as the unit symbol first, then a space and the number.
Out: mL 6.5
